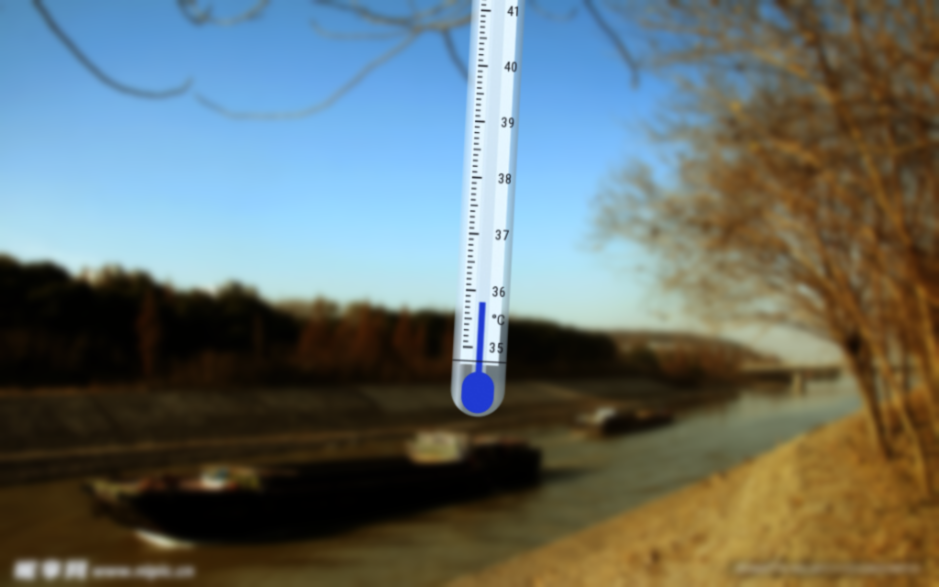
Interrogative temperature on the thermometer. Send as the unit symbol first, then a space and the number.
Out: °C 35.8
